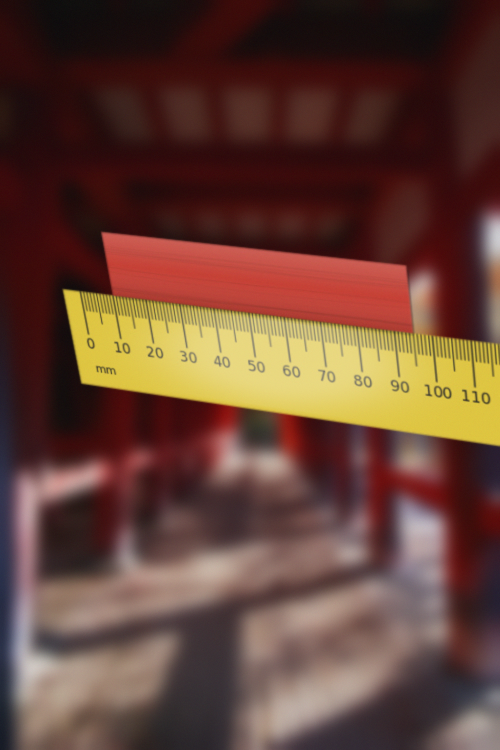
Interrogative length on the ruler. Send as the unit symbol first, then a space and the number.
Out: mm 85
